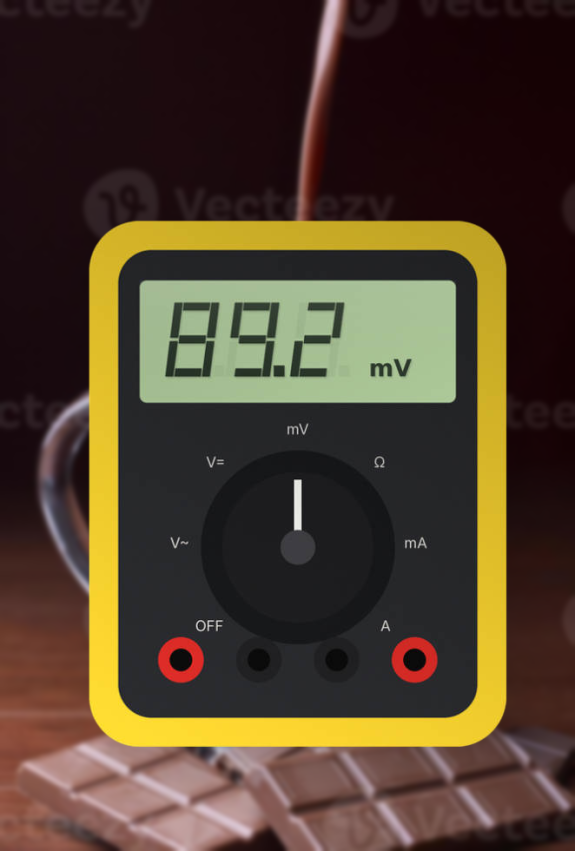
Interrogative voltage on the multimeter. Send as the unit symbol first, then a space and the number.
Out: mV 89.2
